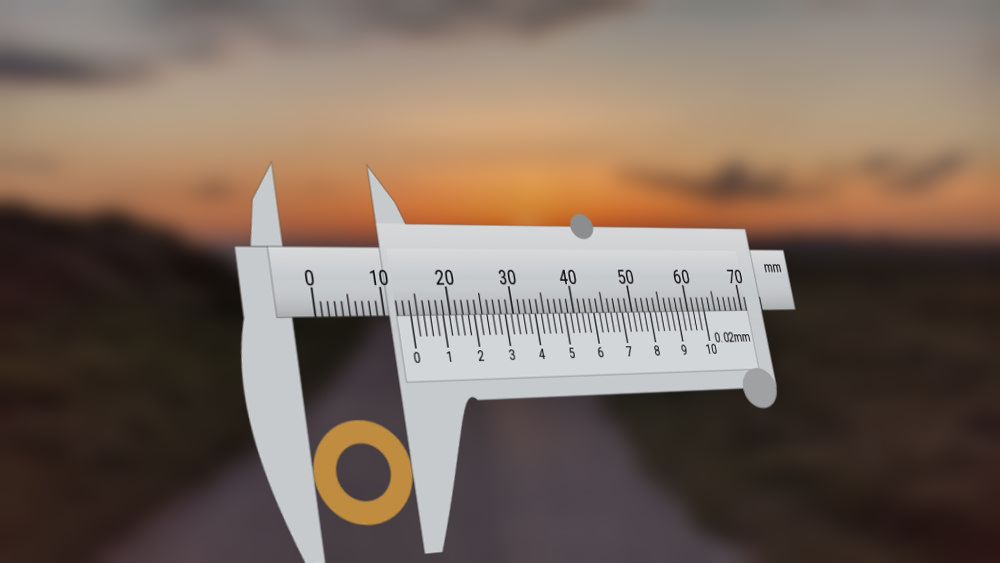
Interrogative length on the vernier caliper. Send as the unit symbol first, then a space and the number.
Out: mm 14.0
